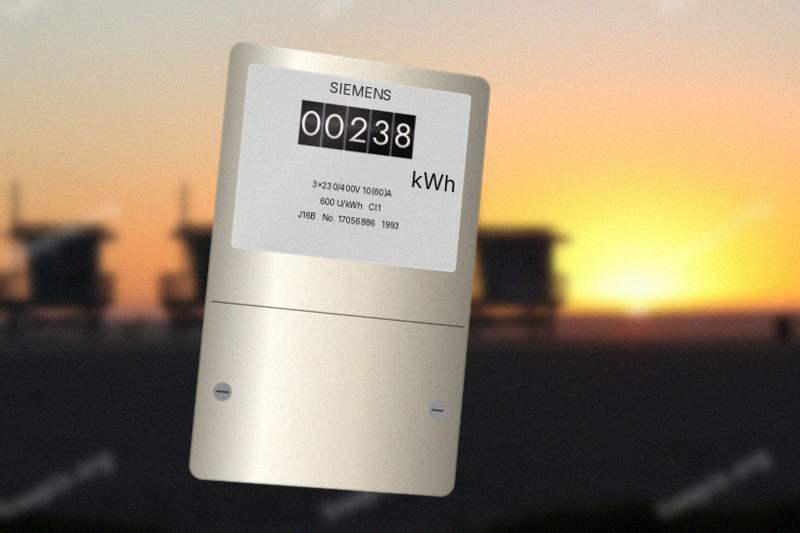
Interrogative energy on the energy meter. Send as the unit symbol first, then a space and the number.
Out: kWh 238
